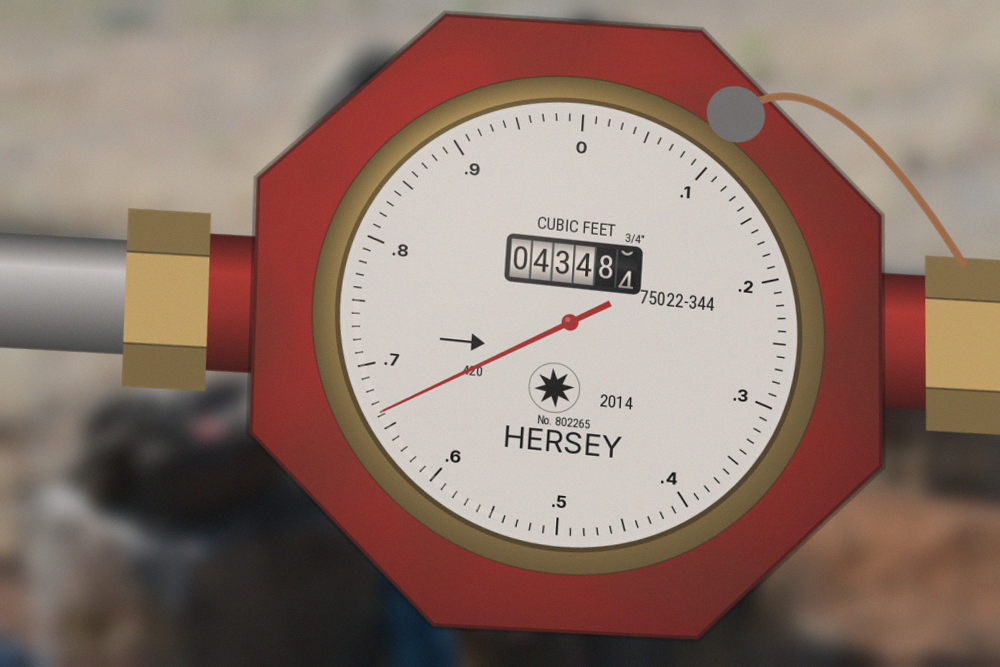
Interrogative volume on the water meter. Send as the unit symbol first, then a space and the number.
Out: ft³ 43483.66
